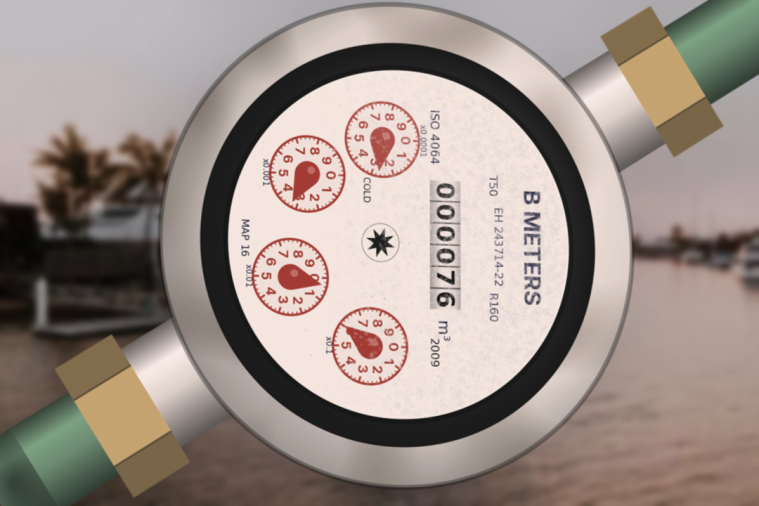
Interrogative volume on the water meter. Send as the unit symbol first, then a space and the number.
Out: m³ 76.6032
